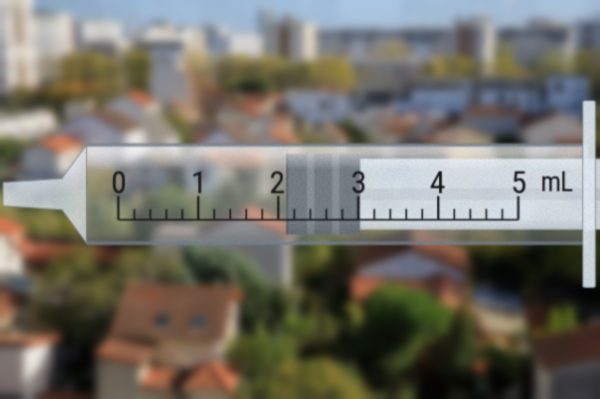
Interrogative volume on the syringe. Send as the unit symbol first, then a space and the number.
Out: mL 2.1
